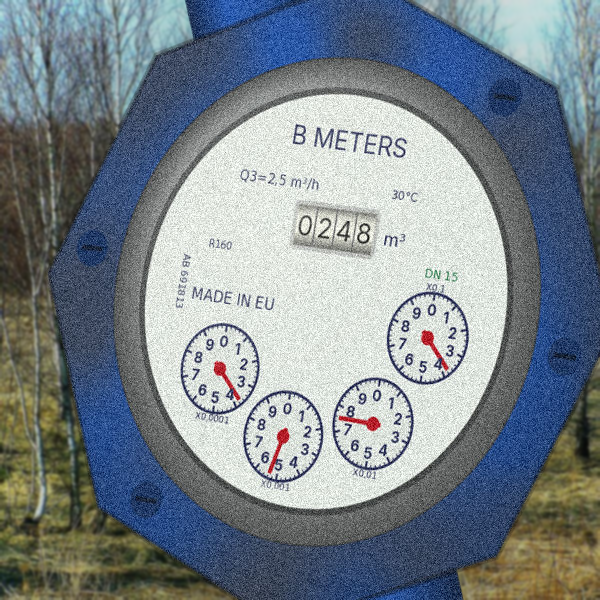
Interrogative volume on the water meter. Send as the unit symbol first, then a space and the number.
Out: m³ 248.3753
